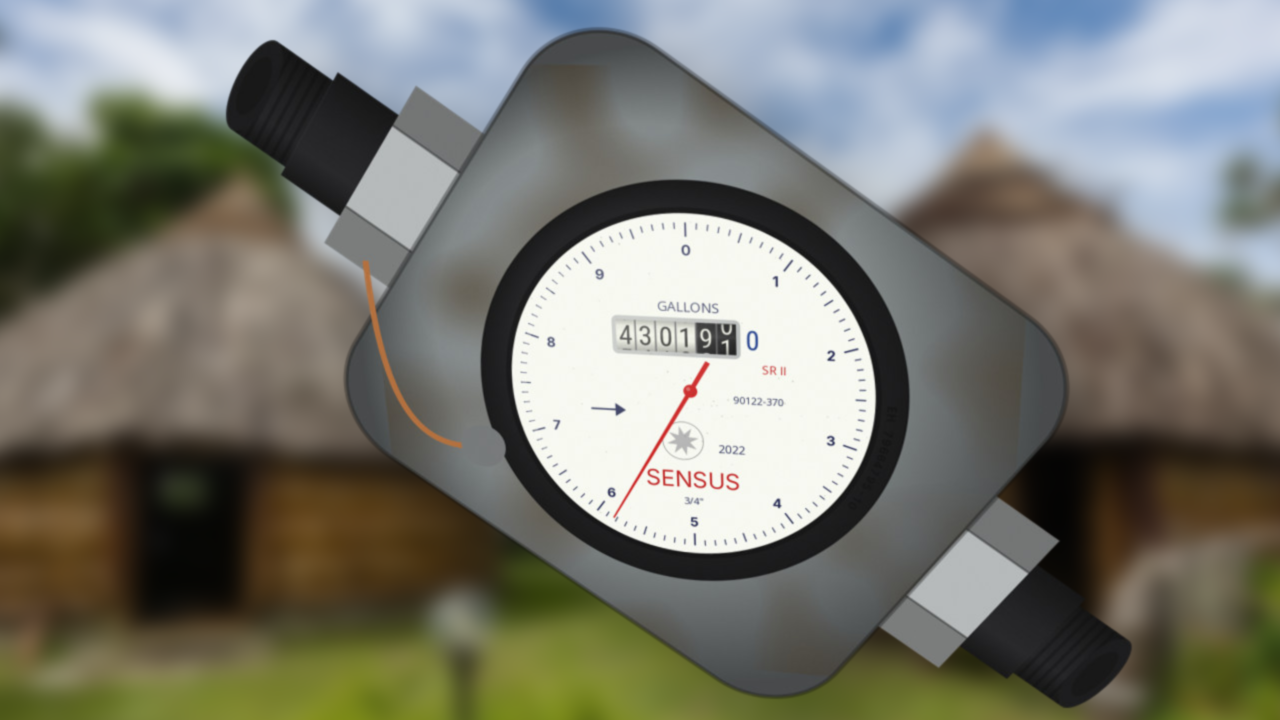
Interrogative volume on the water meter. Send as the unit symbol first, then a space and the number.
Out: gal 4301905.8
